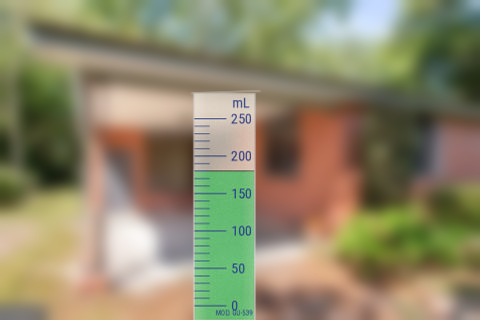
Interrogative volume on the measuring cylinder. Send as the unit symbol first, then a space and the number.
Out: mL 180
